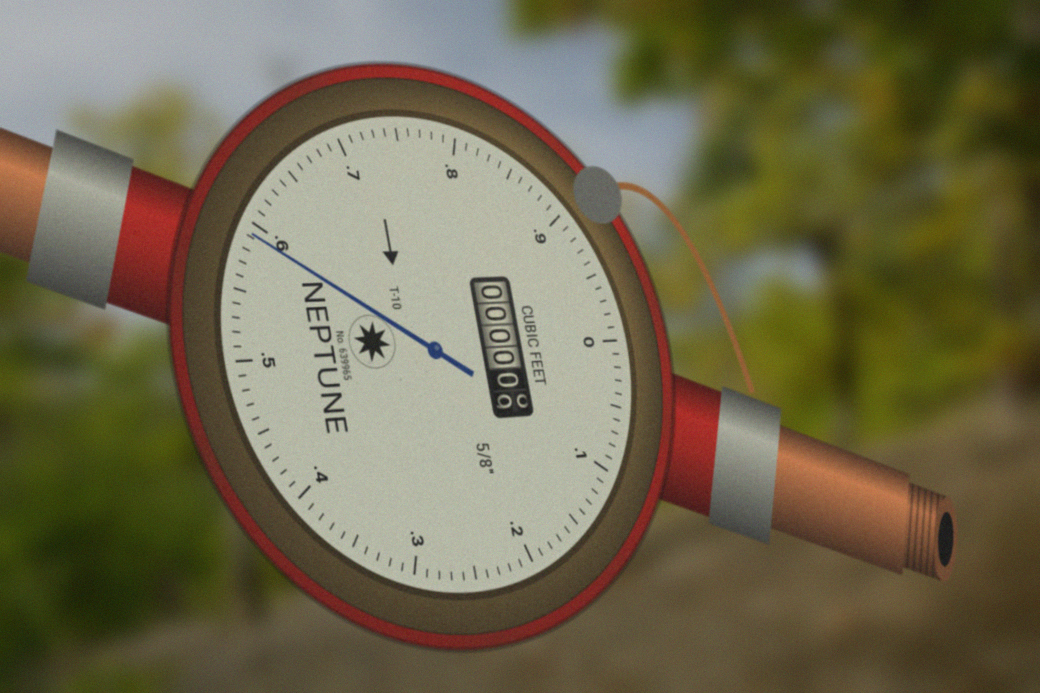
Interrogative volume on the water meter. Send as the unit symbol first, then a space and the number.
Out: ft³ 8.59
